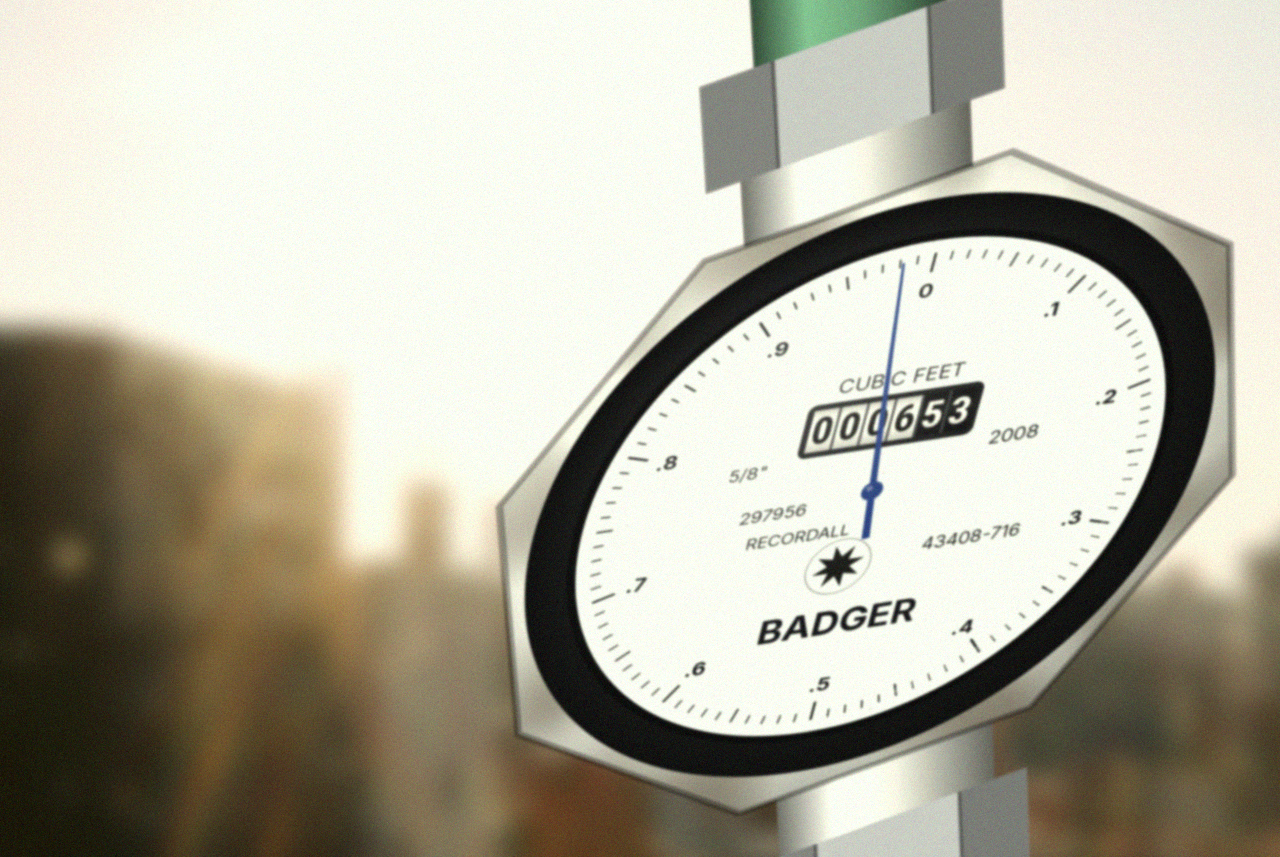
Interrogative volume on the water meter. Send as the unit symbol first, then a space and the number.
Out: ft³ 652.98
